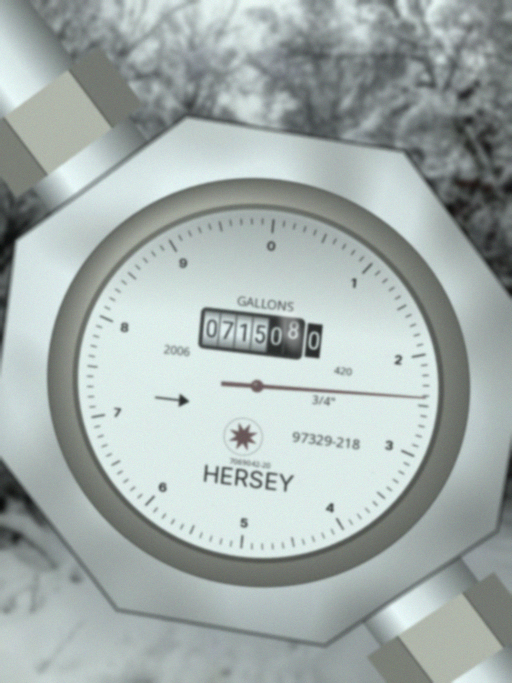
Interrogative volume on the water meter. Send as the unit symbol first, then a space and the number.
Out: gal 715082.4
